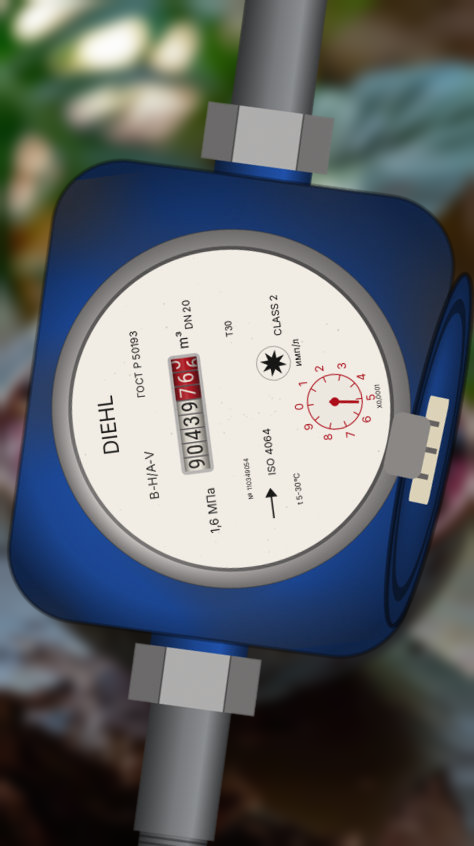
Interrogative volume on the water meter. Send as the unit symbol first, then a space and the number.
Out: m³ 90439.7655
